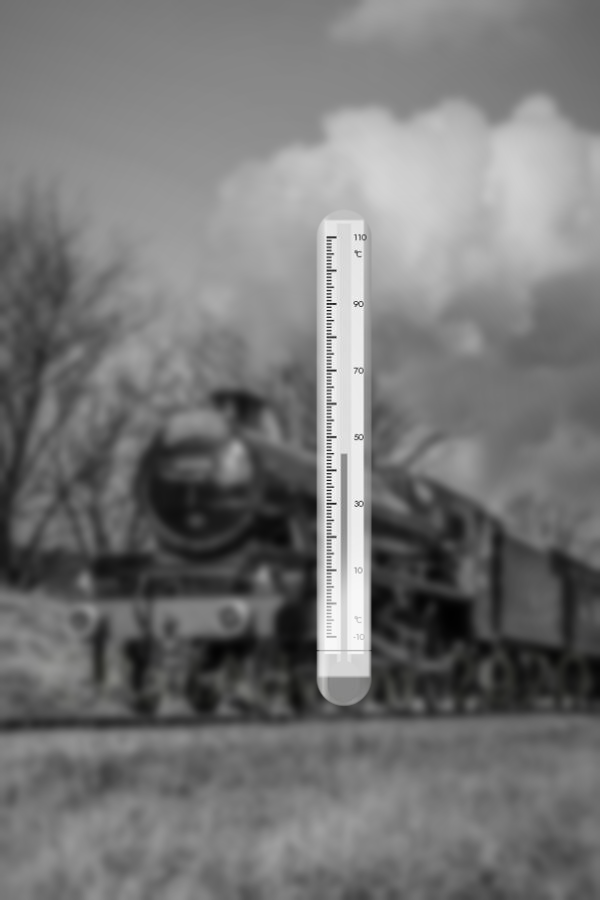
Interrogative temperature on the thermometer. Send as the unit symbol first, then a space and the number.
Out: °C 45
